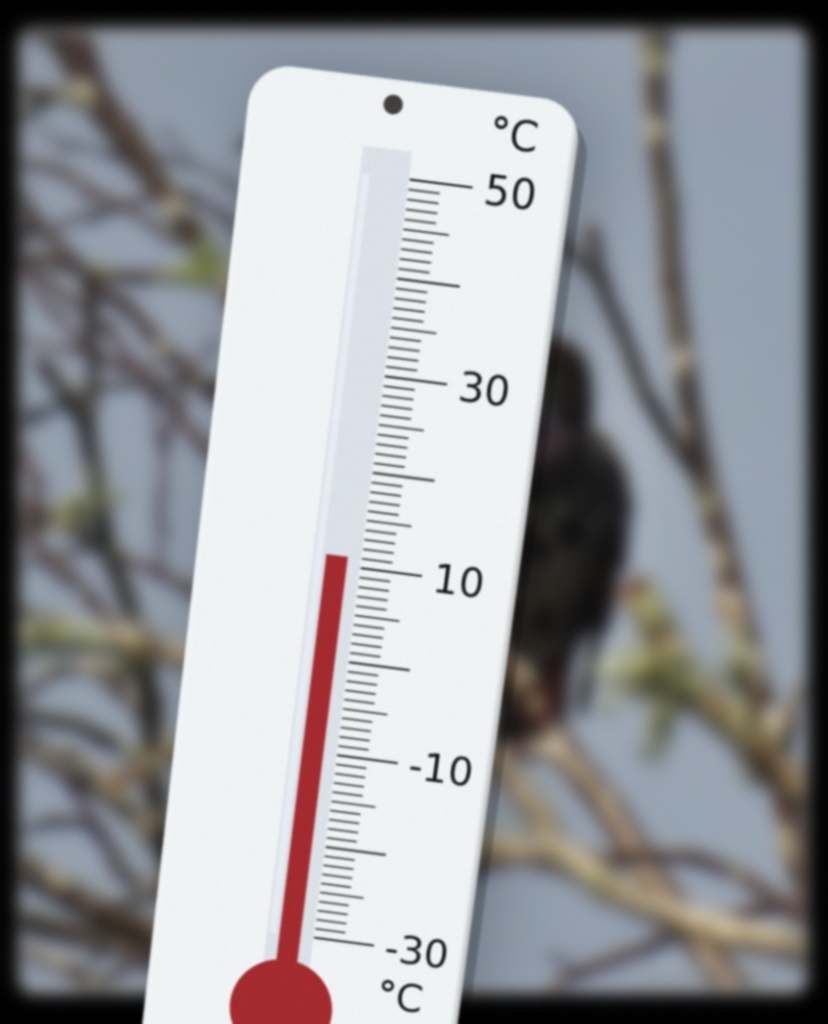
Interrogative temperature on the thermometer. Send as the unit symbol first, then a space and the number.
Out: °C 11
